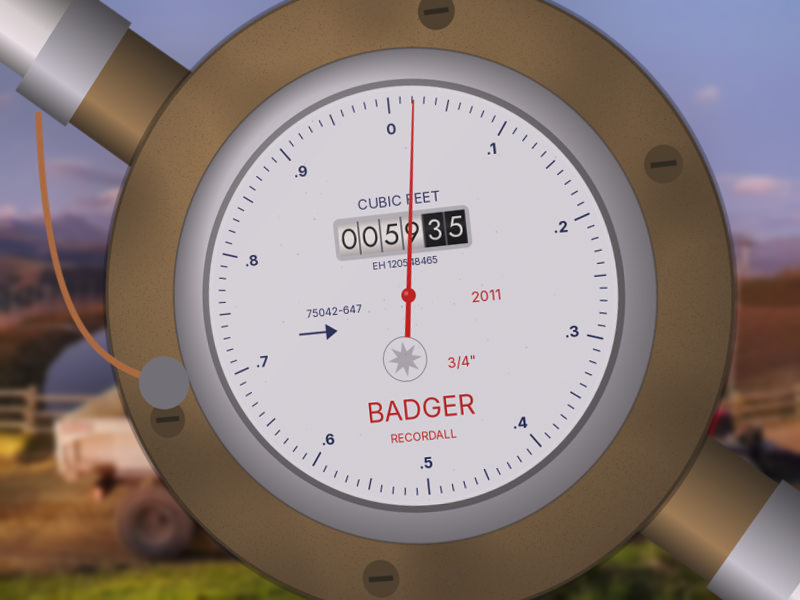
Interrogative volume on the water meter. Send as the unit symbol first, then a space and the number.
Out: ft³ 5935.02
